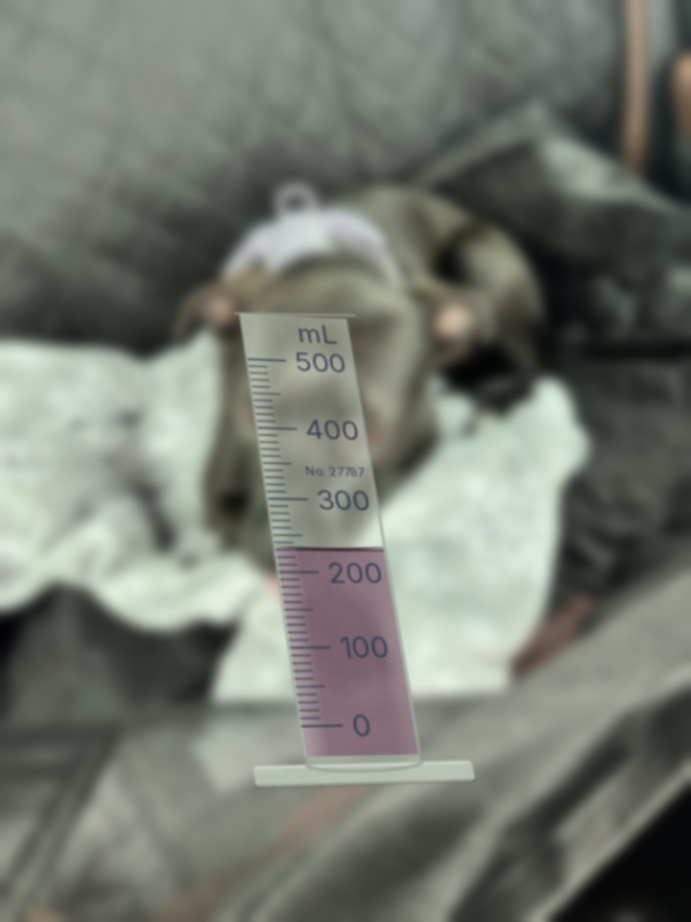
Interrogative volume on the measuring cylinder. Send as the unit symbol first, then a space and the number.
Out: mL 230
